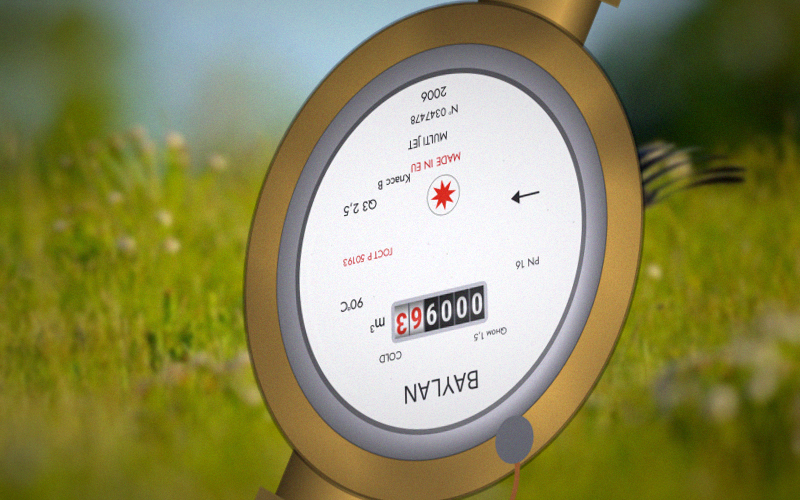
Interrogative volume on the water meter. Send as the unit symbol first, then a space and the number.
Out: m³ 9.63
